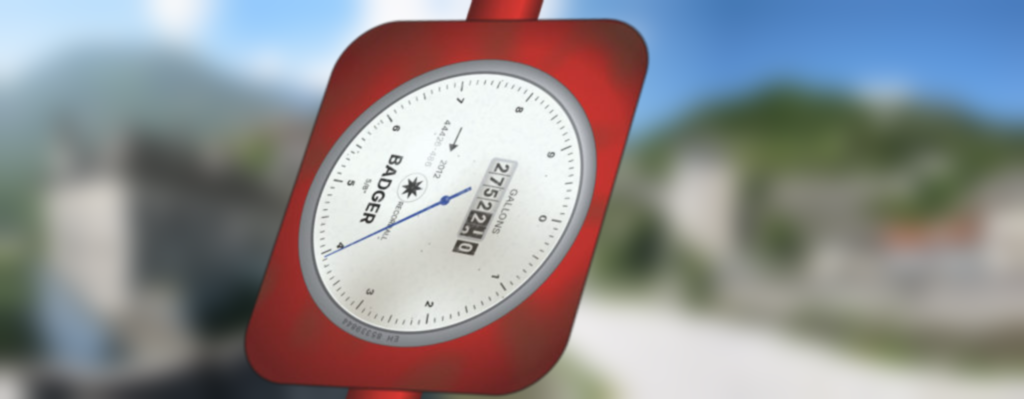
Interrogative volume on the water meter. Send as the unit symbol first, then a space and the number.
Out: gal 2752213.9
